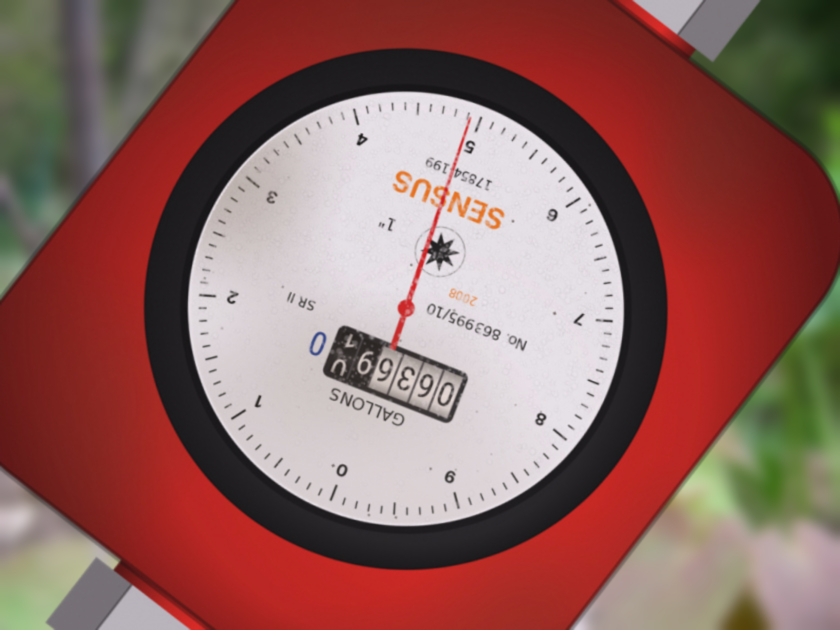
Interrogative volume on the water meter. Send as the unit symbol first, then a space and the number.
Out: gal 636904.9
